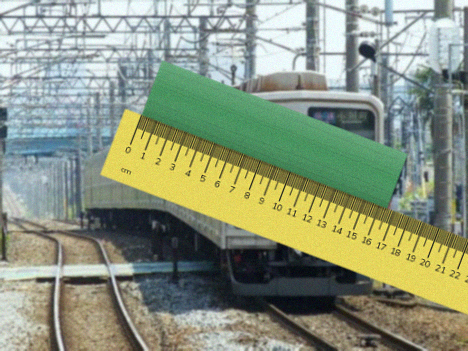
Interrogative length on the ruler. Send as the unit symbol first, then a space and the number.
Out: cm 16.5
